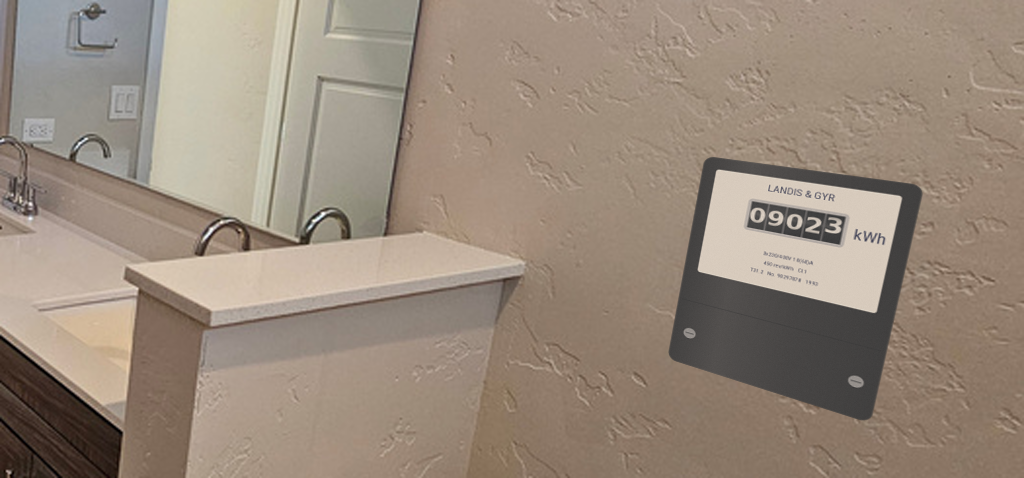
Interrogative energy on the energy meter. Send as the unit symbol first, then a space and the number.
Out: kWh 9023
